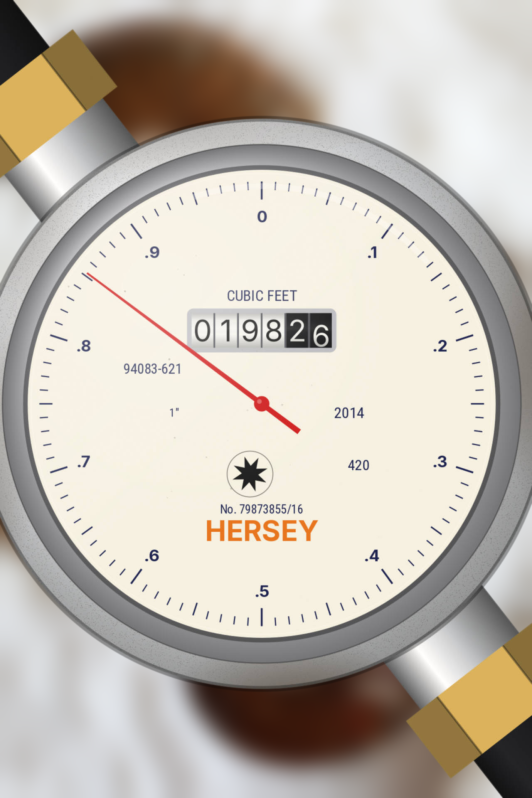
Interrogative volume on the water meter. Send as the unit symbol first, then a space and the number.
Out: ft³ 19825.85
